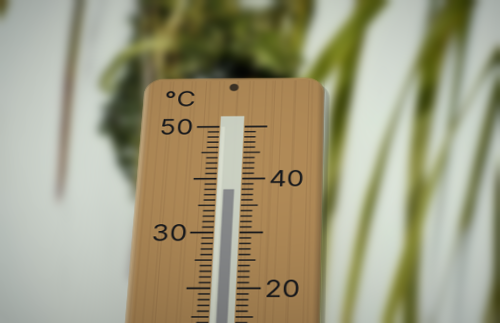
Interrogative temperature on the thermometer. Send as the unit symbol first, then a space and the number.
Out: °C 38
